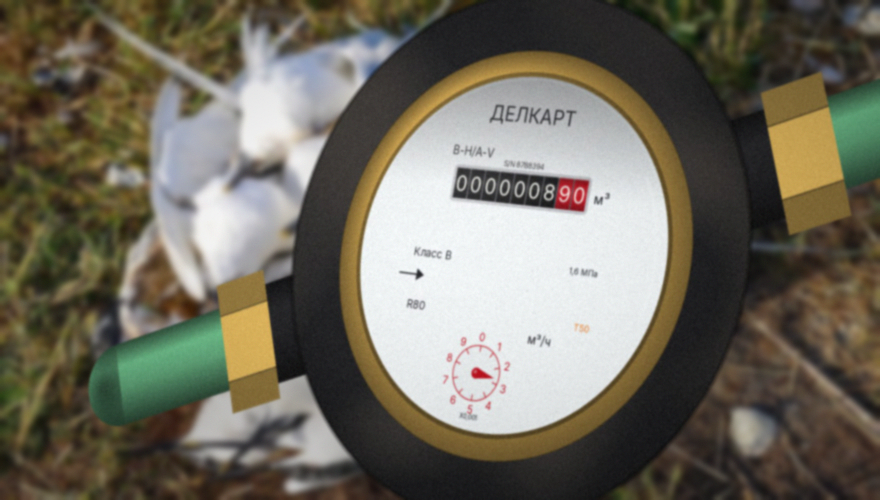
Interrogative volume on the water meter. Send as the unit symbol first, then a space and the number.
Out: m³ 8.902
